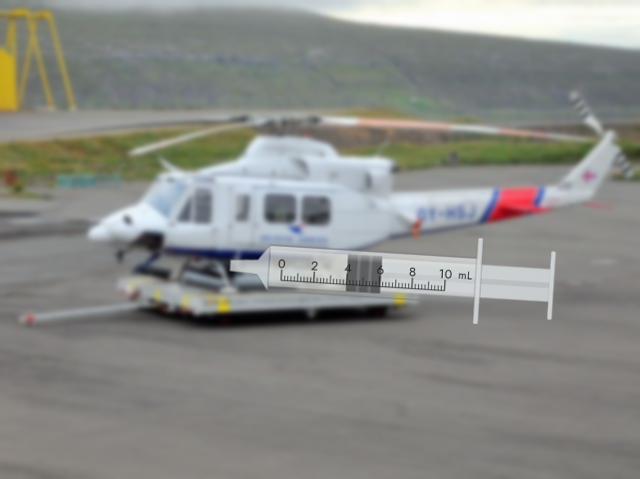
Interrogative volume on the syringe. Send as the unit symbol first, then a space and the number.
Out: mL 4
